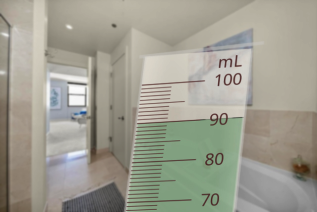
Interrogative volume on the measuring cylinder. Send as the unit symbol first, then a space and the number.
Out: mL 90
